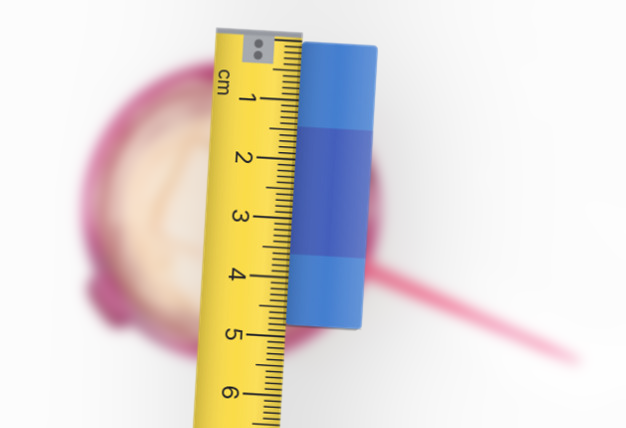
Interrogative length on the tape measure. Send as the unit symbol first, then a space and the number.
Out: cm 4.8
